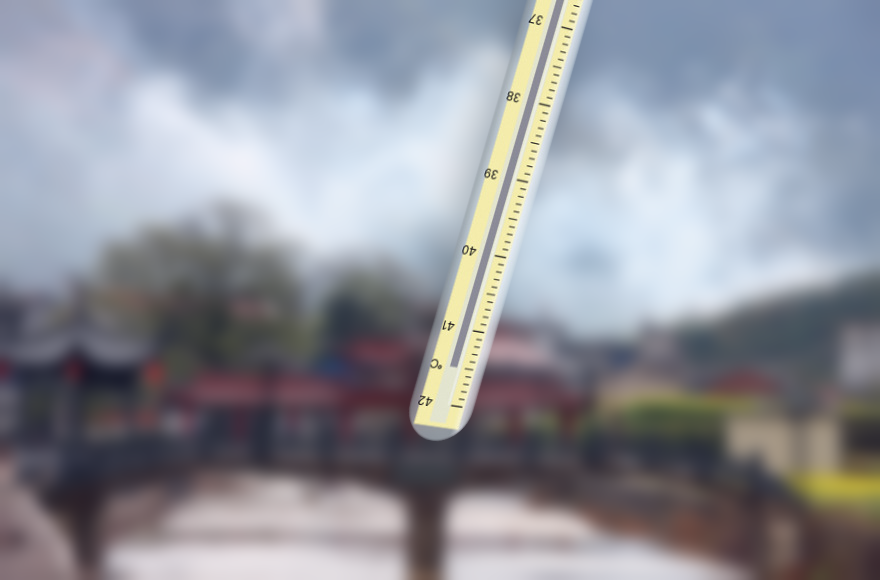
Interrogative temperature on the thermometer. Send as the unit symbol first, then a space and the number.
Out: °C 41.5
